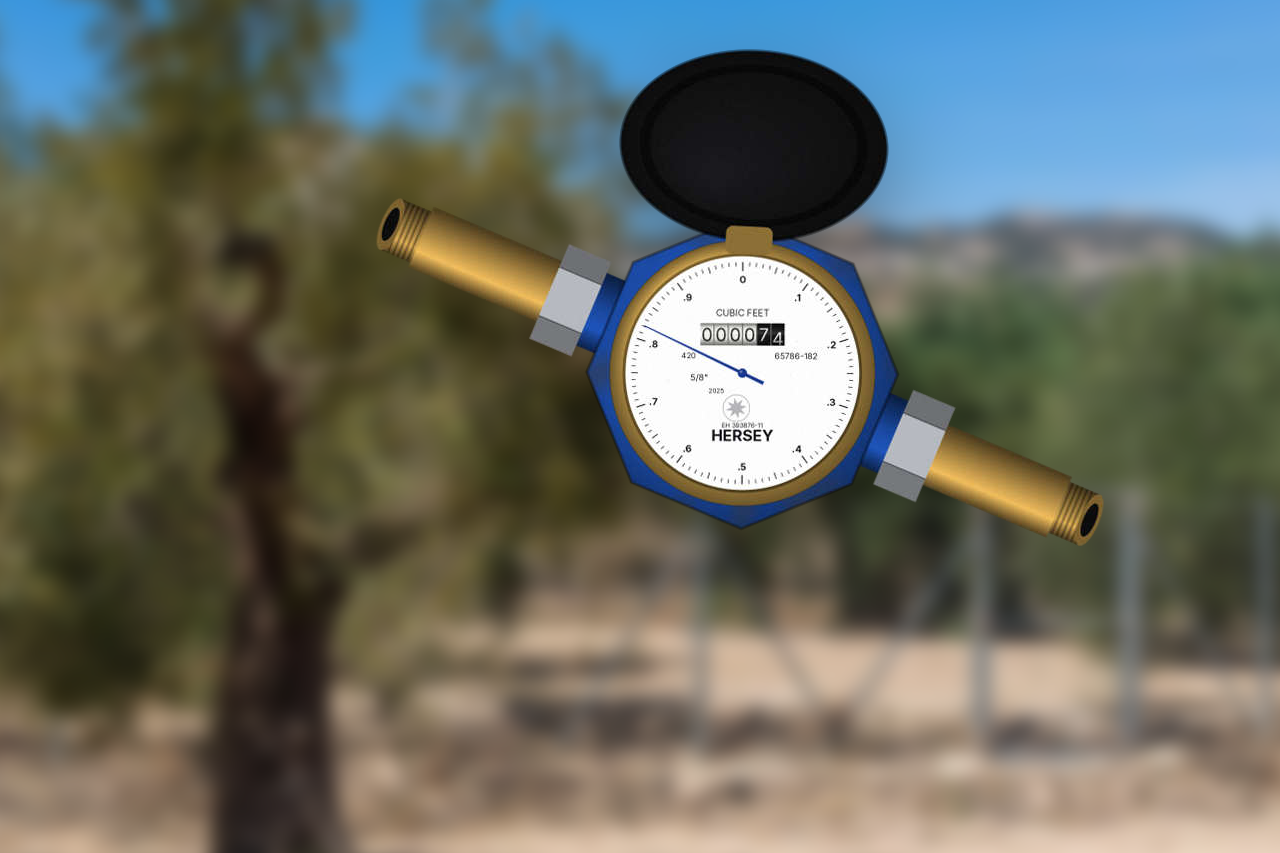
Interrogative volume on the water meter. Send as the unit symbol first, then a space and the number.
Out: ft³ 73.82
